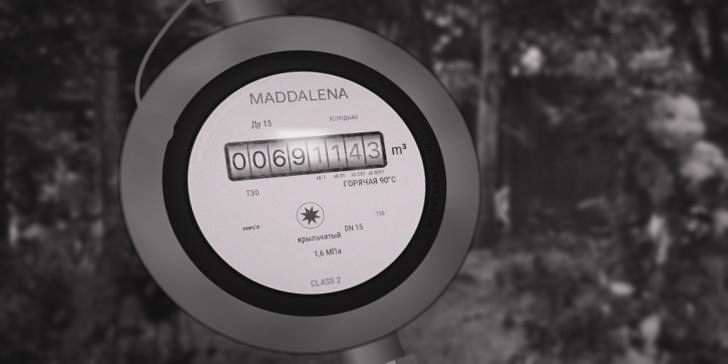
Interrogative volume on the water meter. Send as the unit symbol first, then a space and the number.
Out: m³ 69.1143
